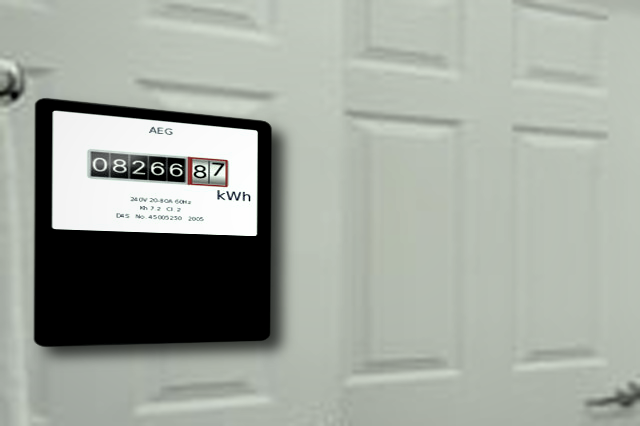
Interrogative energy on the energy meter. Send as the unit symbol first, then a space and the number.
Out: kWh 8266.87
